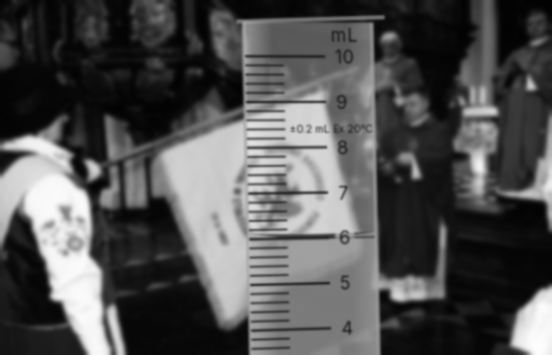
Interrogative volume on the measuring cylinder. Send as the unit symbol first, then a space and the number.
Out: mL 6
